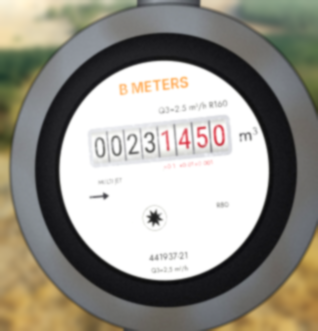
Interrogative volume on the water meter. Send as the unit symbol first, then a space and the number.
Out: m³ 23.1450
